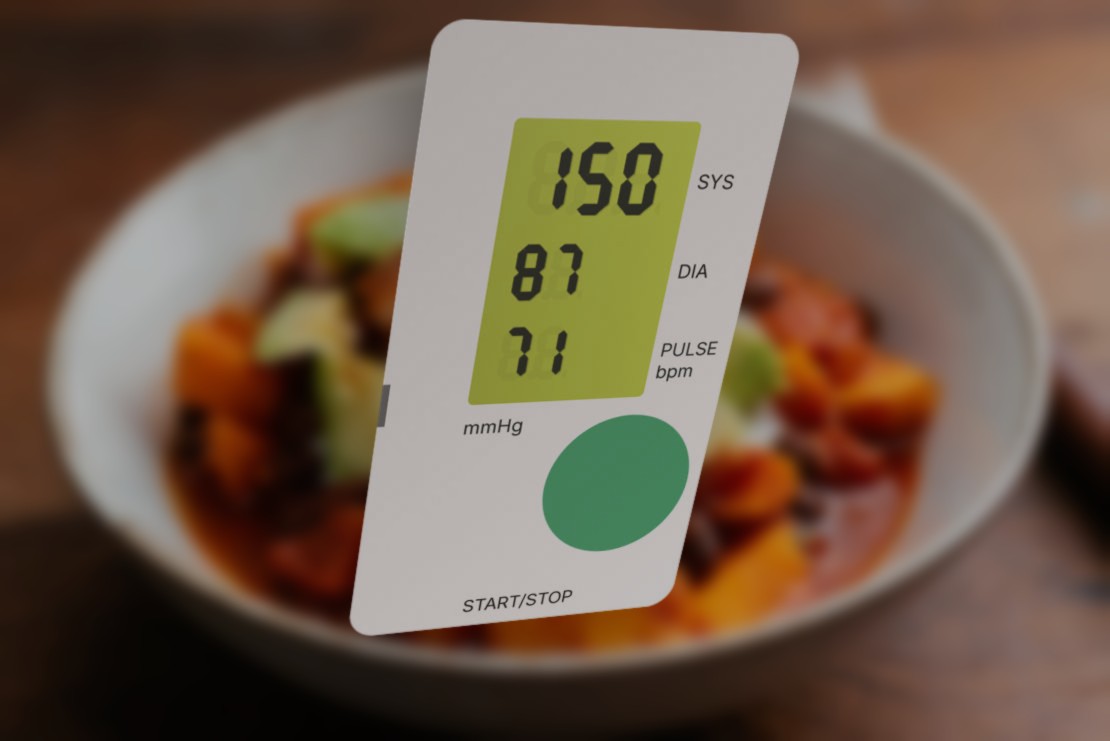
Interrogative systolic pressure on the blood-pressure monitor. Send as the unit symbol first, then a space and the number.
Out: mmHg 150
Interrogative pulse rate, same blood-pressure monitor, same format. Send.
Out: bpm 71
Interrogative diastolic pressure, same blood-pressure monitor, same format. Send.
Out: mmHg 87
